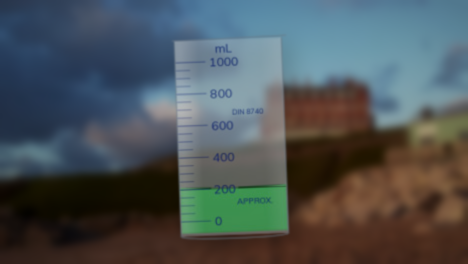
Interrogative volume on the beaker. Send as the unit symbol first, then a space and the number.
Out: mL 200
